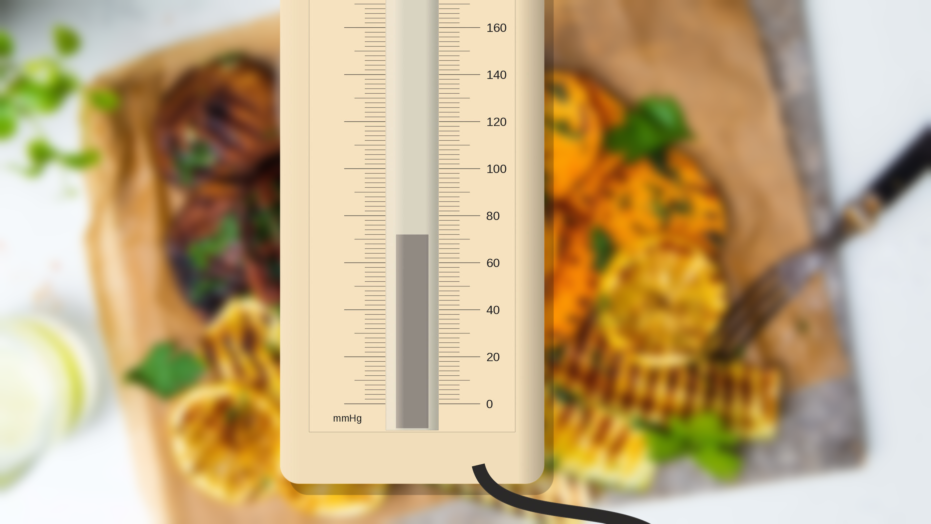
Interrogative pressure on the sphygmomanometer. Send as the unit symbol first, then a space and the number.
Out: mmHg 72
